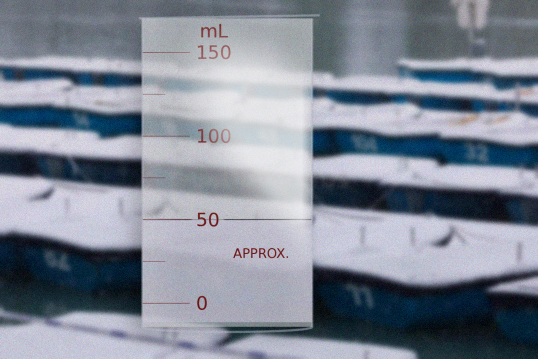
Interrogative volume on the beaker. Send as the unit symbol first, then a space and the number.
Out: mL 50
